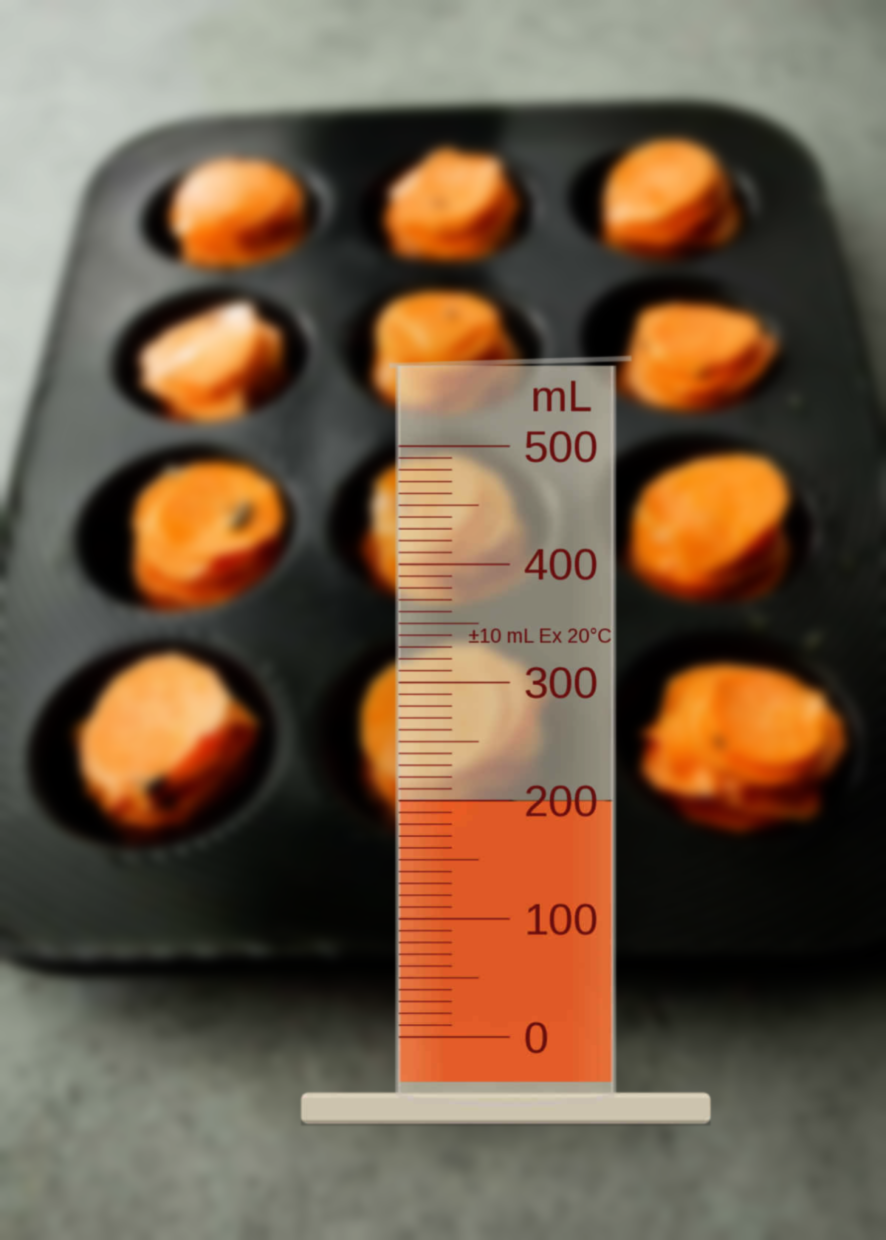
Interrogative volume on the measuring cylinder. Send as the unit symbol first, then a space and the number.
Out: mL 200
